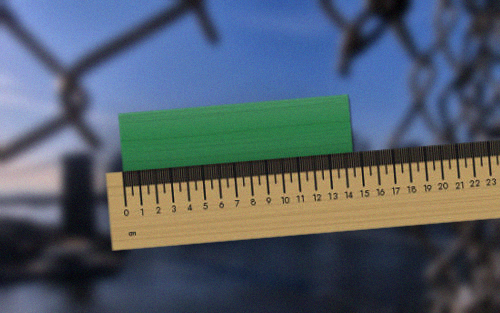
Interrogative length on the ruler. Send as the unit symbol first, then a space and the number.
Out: cm 14.5
